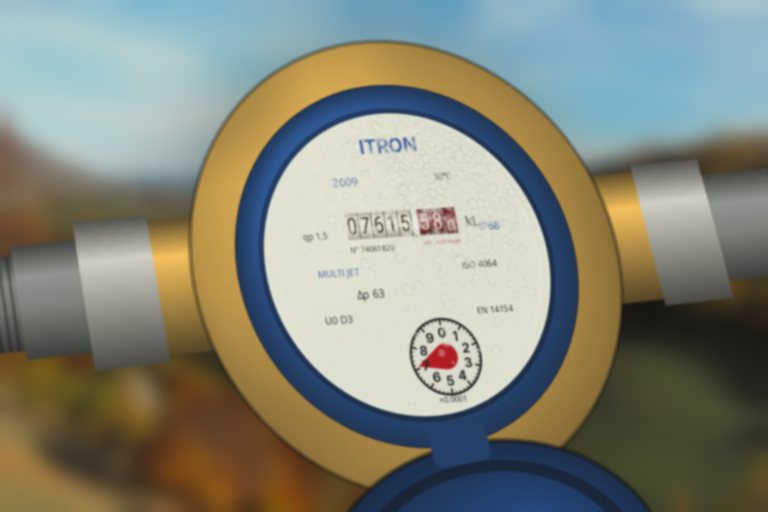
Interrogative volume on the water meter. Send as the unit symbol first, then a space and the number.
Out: kL 7615.5887
